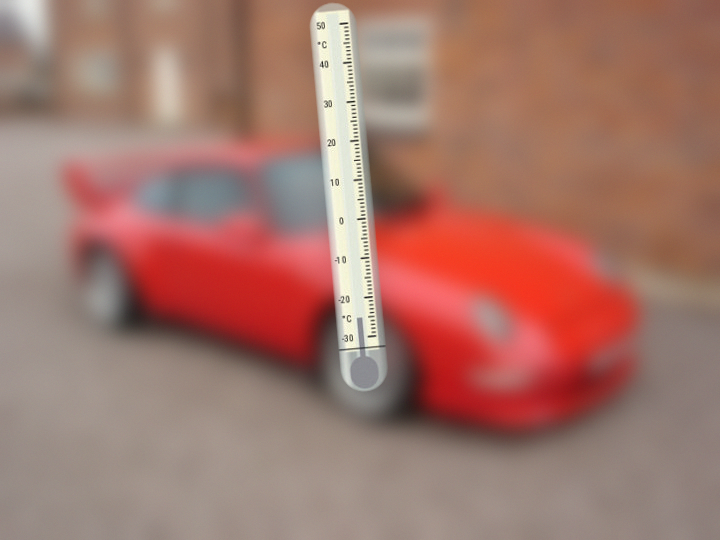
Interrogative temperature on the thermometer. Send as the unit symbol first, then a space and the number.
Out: °C -25
